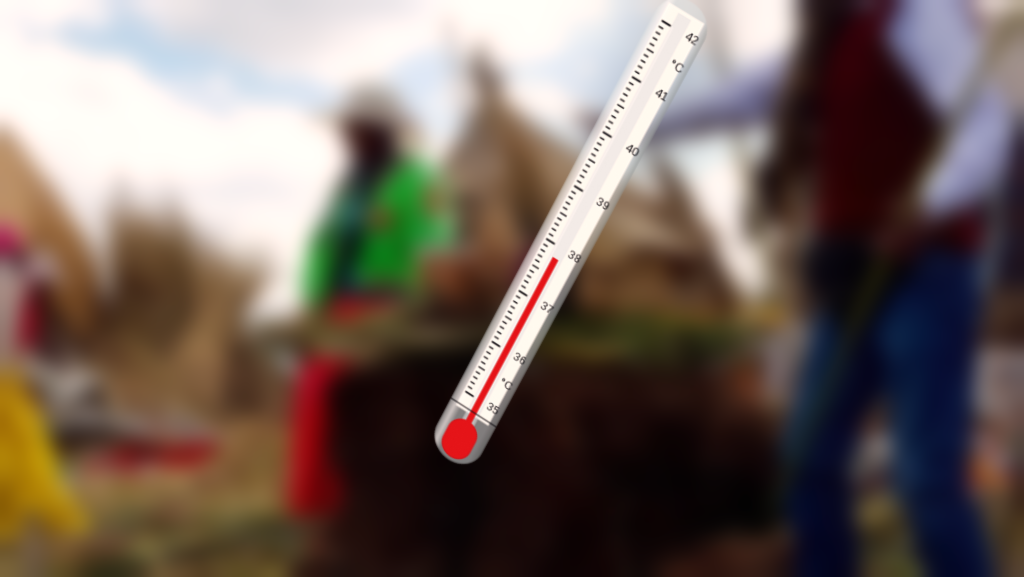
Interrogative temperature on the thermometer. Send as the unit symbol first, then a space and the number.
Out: °C 37.8
